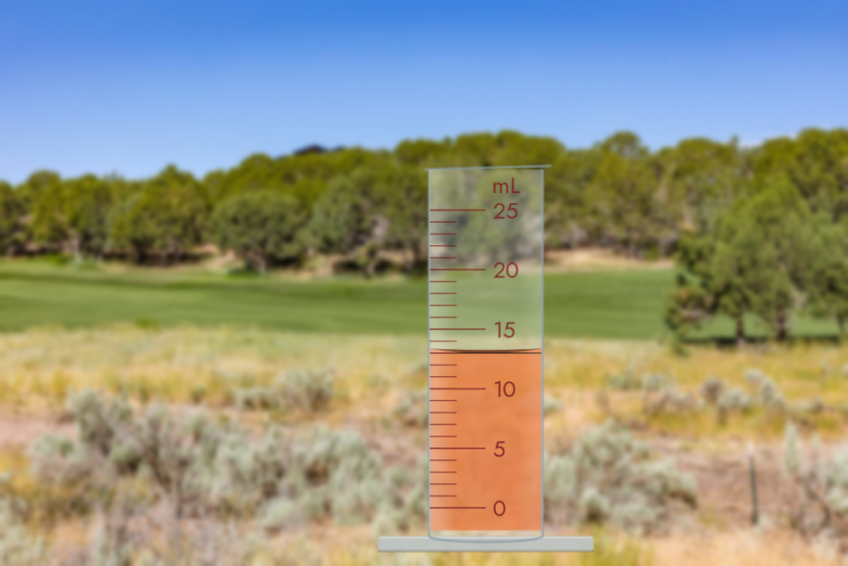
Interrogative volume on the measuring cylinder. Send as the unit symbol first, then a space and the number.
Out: mL 13
